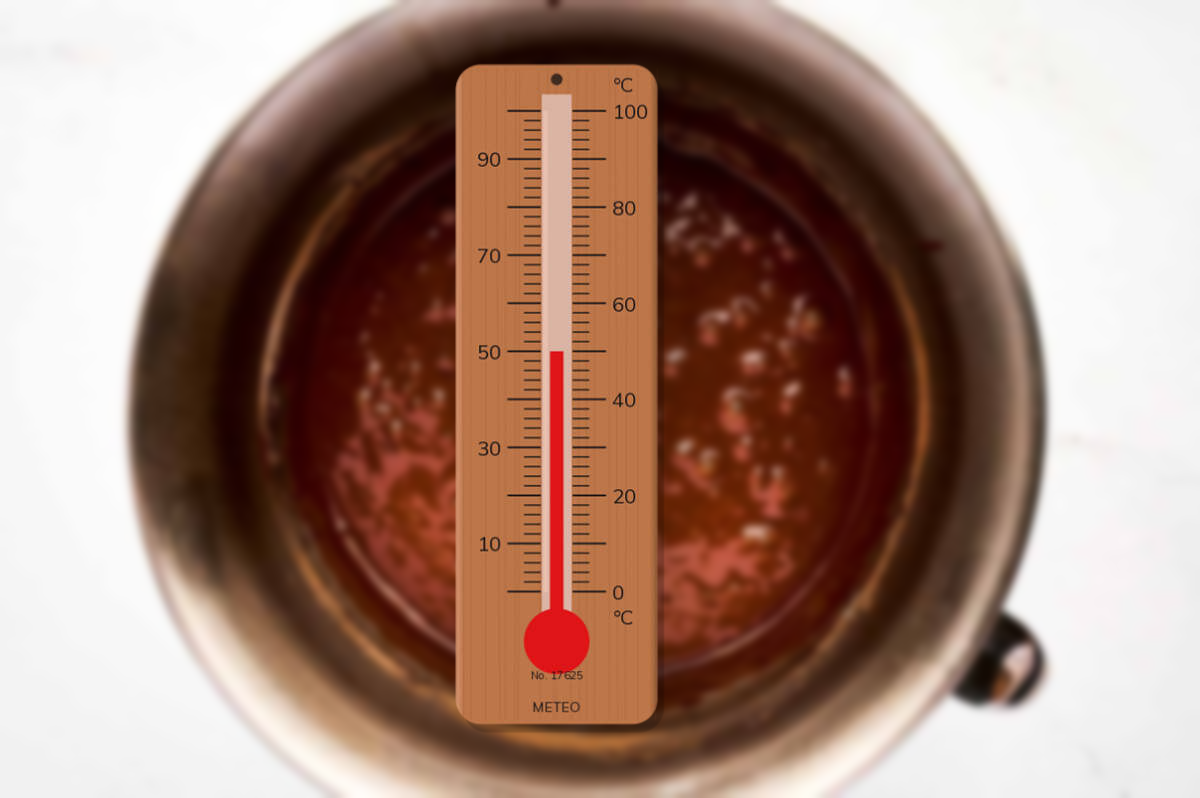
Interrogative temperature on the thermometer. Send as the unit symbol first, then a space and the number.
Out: °C 50
